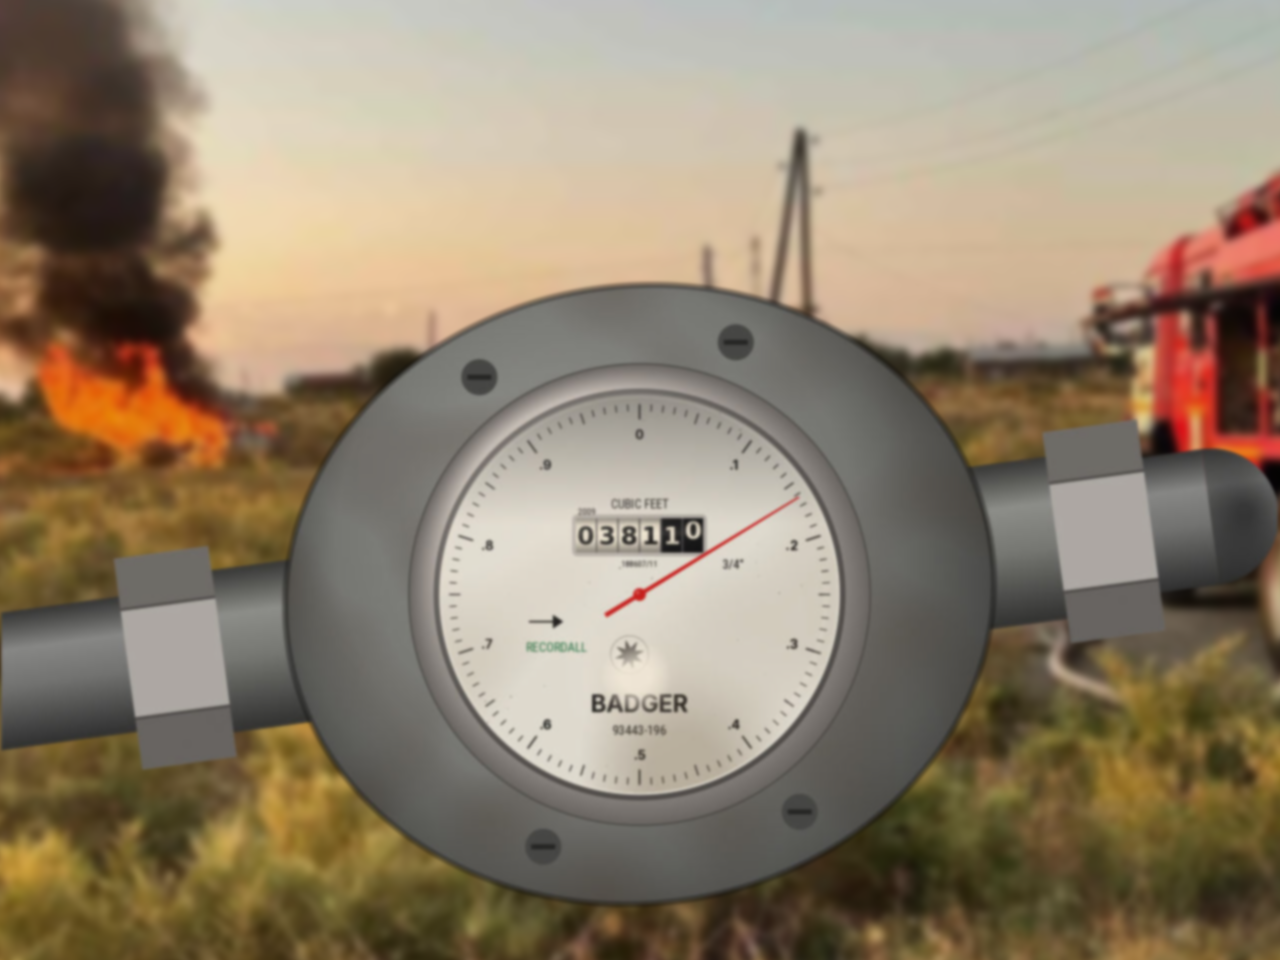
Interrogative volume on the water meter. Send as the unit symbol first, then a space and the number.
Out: ft³ 38110.16
